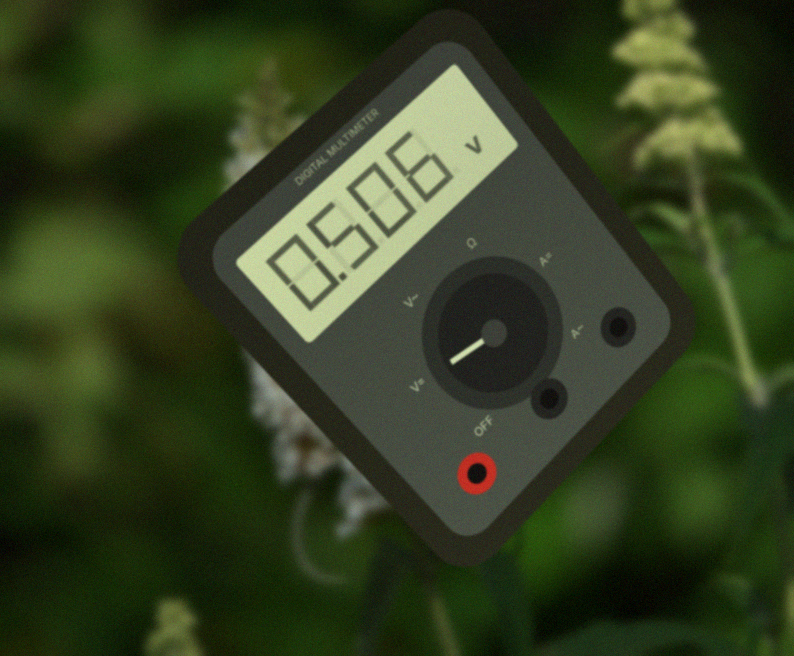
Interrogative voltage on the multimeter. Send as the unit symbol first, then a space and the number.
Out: V 0.506
